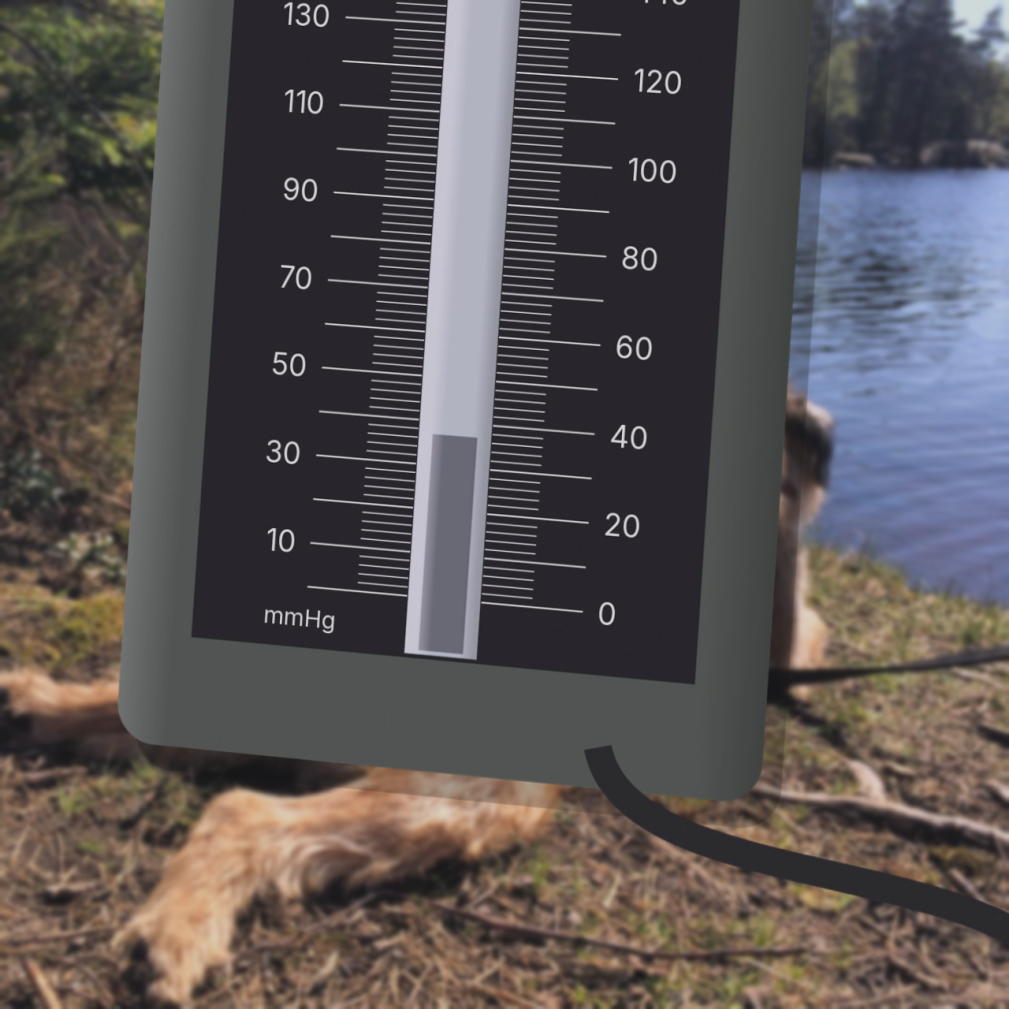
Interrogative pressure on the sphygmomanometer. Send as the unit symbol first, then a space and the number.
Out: mmHg 37
